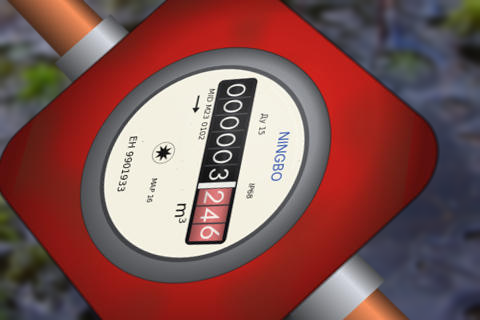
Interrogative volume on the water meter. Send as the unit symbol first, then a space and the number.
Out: m³ 3.246
